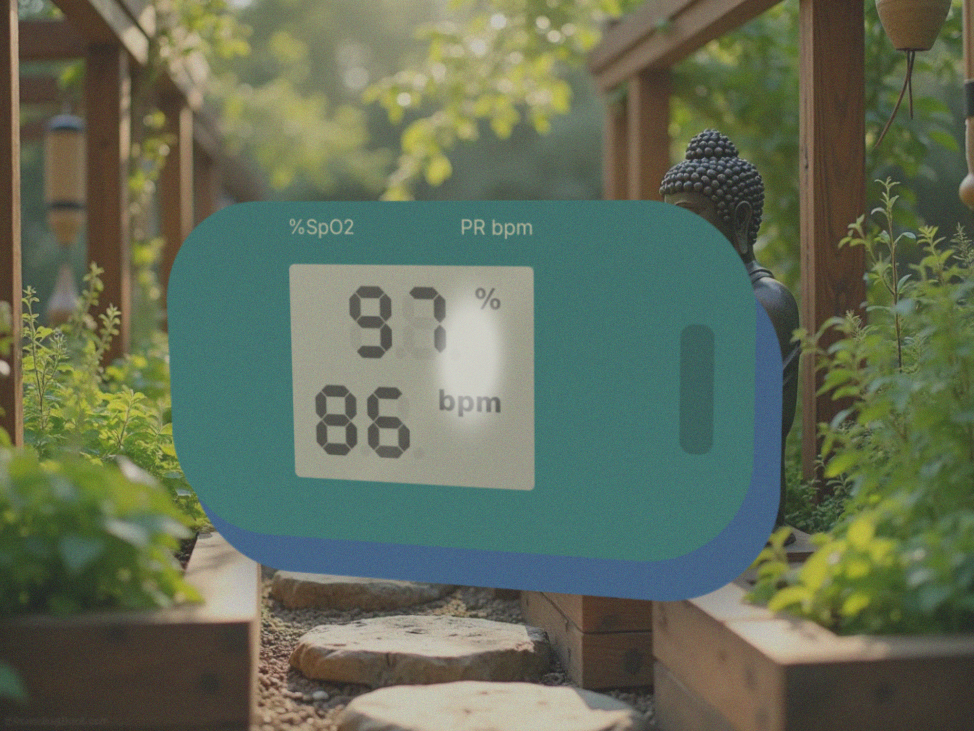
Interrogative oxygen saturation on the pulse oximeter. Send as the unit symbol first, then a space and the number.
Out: % 97
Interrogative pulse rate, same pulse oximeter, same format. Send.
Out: bpm 86
